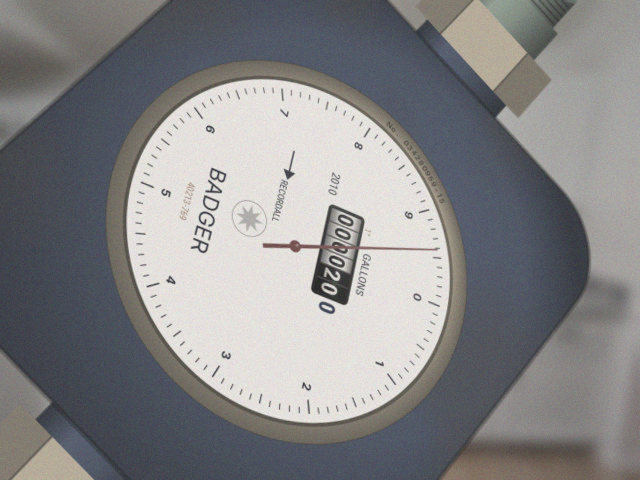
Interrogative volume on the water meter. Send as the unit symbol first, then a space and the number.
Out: gal 199.4
